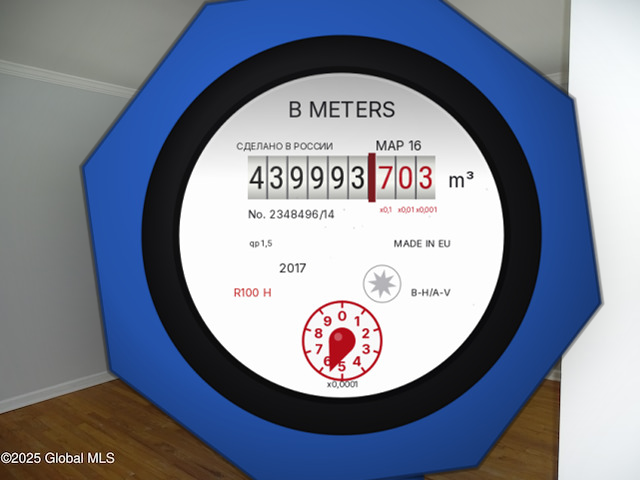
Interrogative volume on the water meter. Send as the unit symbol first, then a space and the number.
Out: m³ 439993.7035
